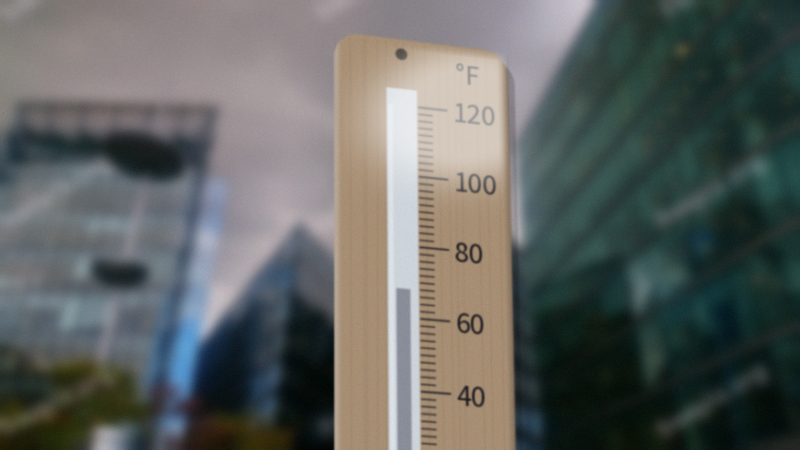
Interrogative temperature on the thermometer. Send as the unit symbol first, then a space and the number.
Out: °F 68
